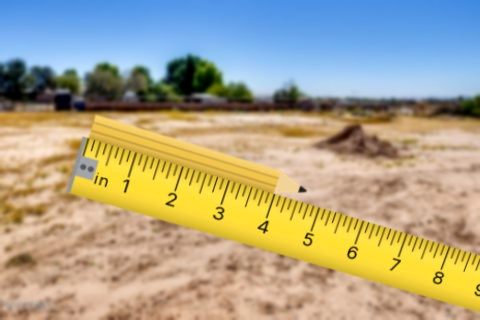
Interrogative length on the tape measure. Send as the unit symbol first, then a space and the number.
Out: in 4.625
